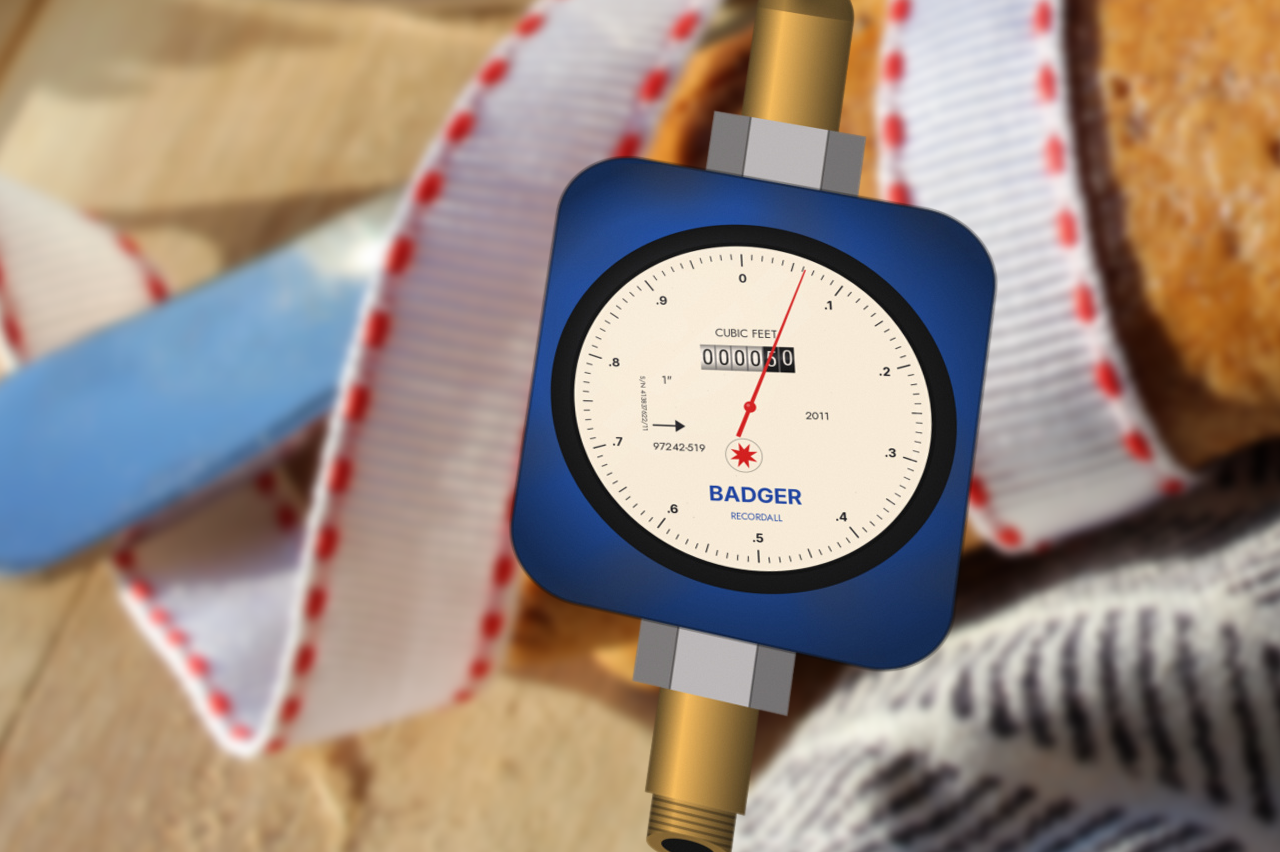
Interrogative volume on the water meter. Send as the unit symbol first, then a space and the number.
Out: ft³ 50.06
